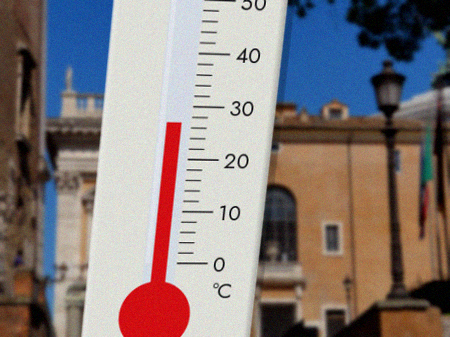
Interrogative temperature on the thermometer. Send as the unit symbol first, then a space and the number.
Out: °C 27
